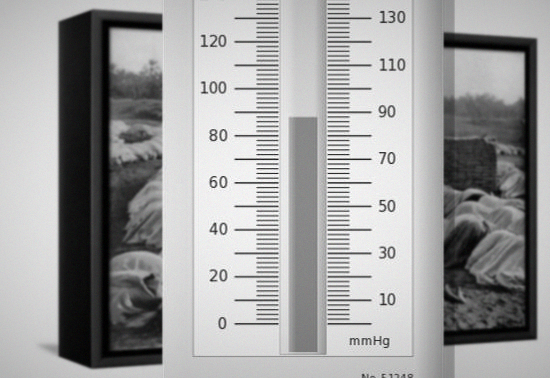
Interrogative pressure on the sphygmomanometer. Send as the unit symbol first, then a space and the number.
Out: mmHg 88
